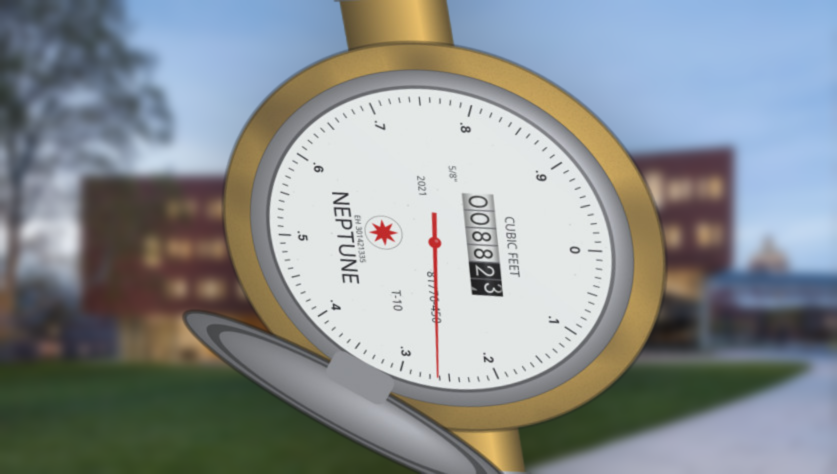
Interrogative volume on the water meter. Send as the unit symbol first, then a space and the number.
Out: ft³ 8823.26
